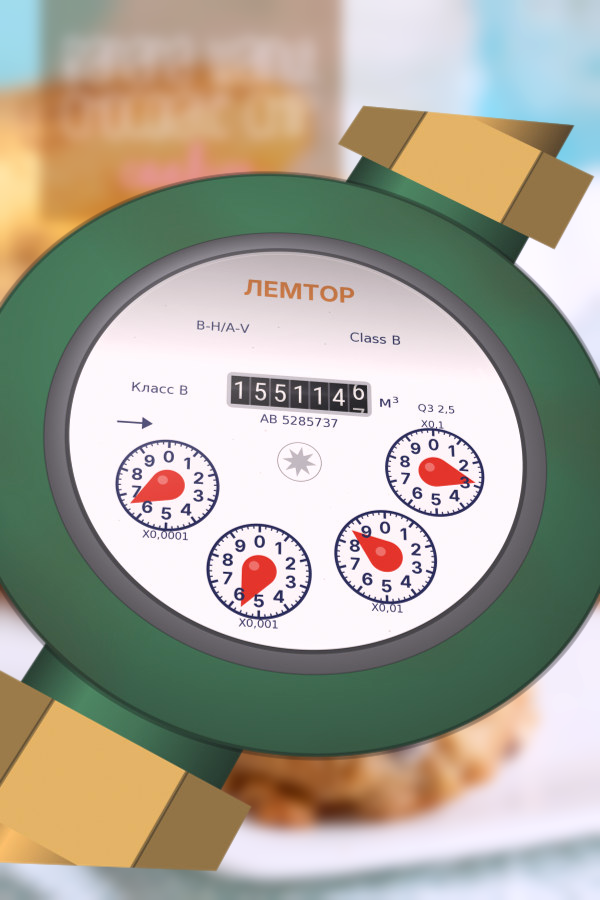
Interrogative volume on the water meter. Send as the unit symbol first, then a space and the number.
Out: m³ 1551146.2856
